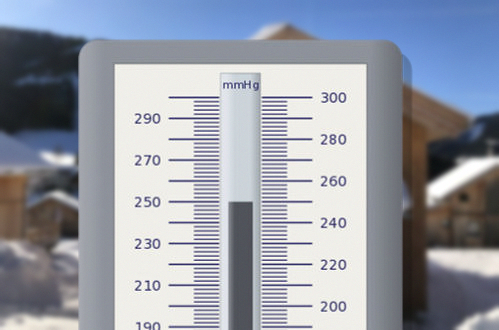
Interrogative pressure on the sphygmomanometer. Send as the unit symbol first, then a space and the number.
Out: mmHg 250
